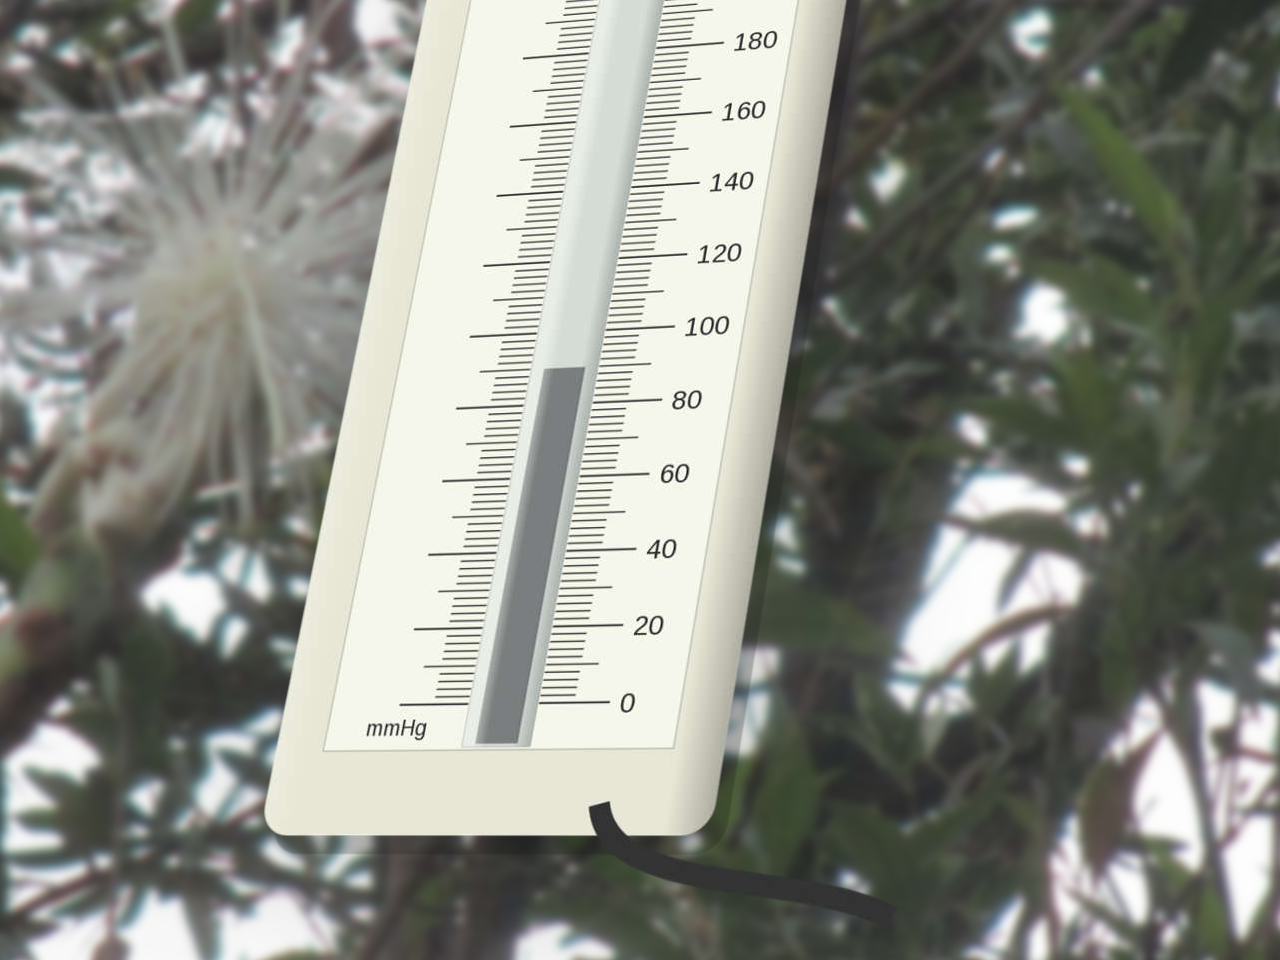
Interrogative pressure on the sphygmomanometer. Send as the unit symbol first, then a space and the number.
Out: mmHg 90
